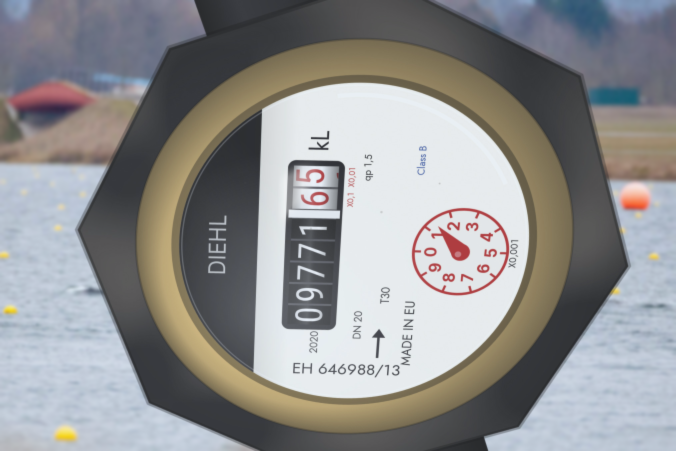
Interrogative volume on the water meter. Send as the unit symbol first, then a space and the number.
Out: kL 9771.651
